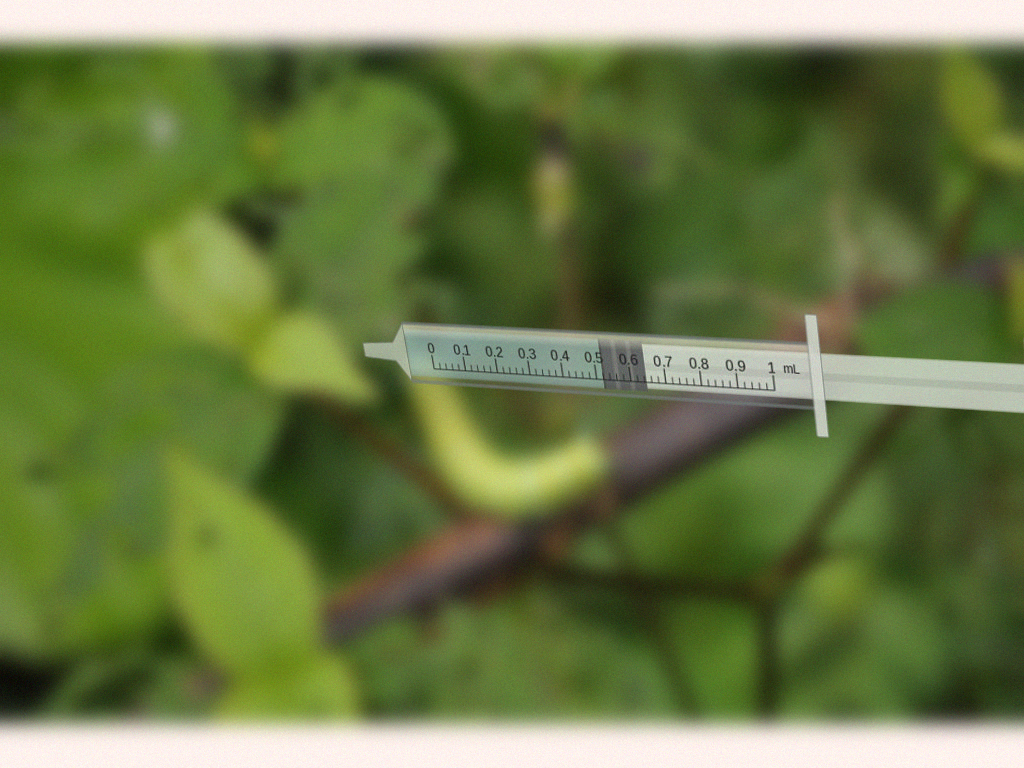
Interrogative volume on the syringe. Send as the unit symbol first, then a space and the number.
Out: mL 0.52
